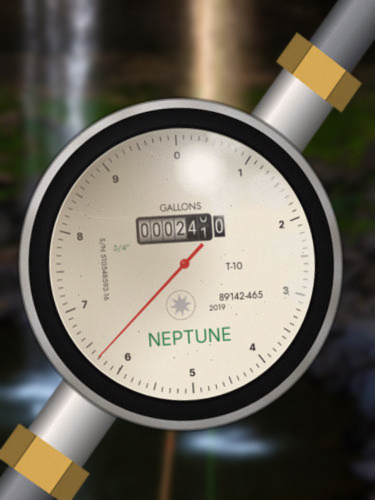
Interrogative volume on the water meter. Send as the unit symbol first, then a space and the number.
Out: gal 2406.3
